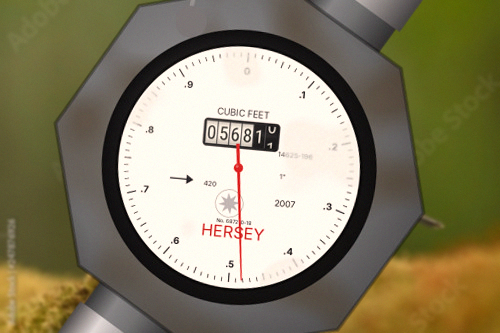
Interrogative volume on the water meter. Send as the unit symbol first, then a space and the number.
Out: ft³ 56810.48
